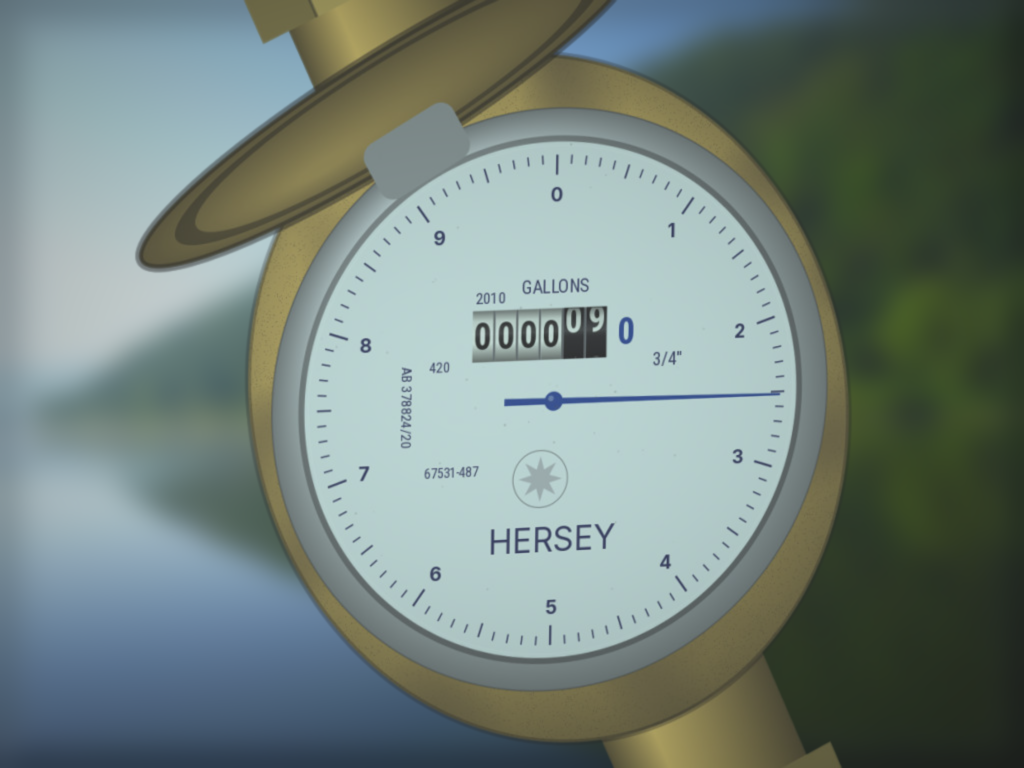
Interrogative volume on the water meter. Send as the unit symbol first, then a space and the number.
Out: gal 92.5
